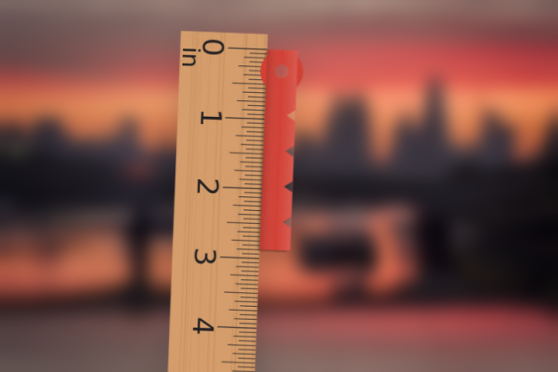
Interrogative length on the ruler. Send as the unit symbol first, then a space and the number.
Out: in 2.875
